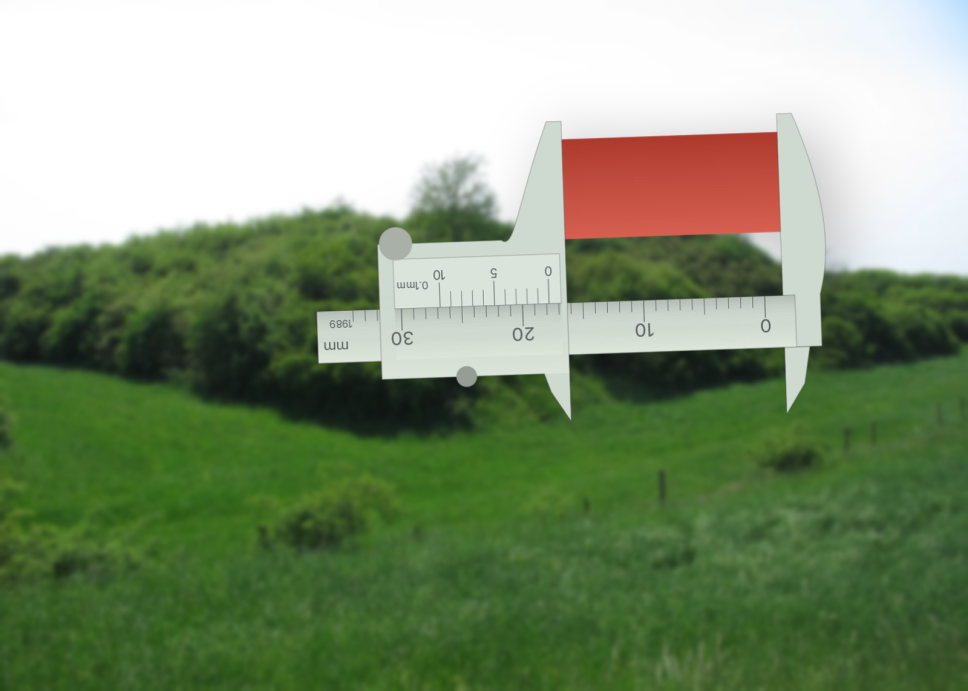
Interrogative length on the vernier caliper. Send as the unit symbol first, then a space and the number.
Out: mm 17.8
